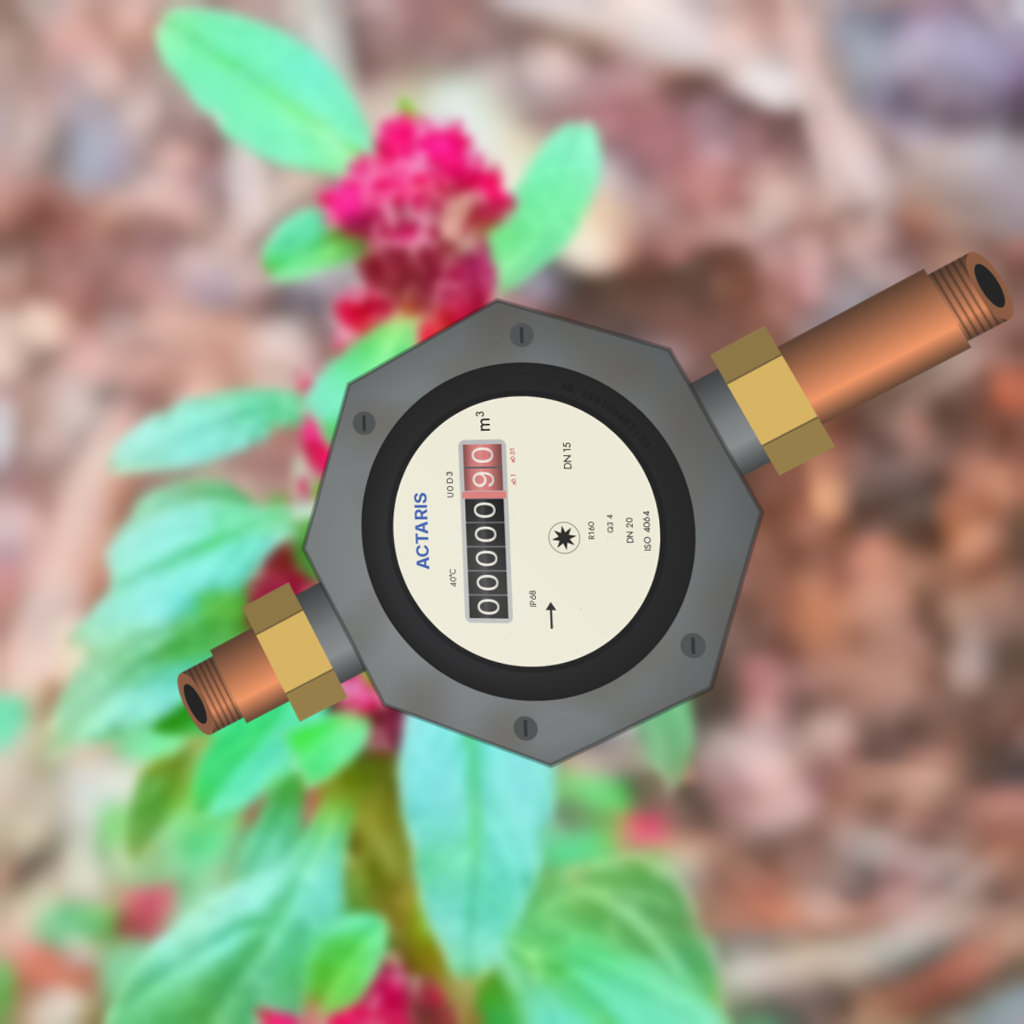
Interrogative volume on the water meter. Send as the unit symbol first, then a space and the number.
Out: m³ 0.90
